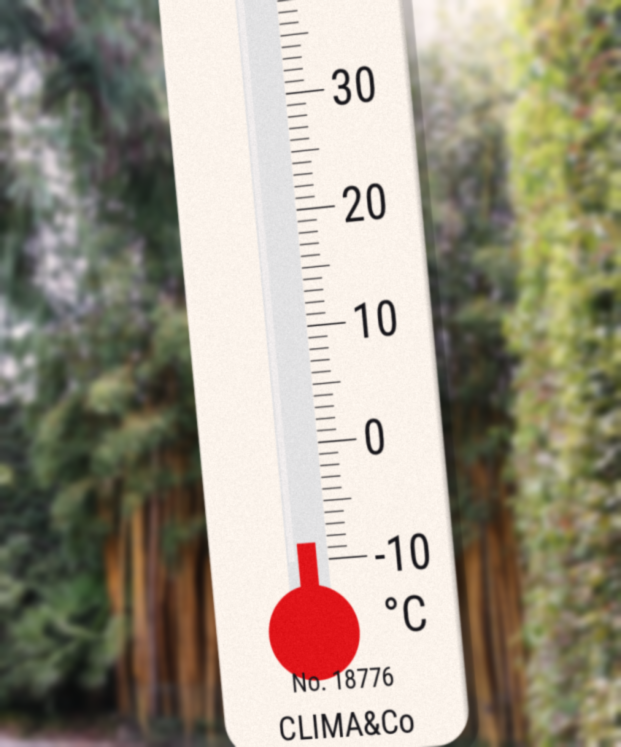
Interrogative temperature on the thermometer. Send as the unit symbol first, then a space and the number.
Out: °C -8.5
